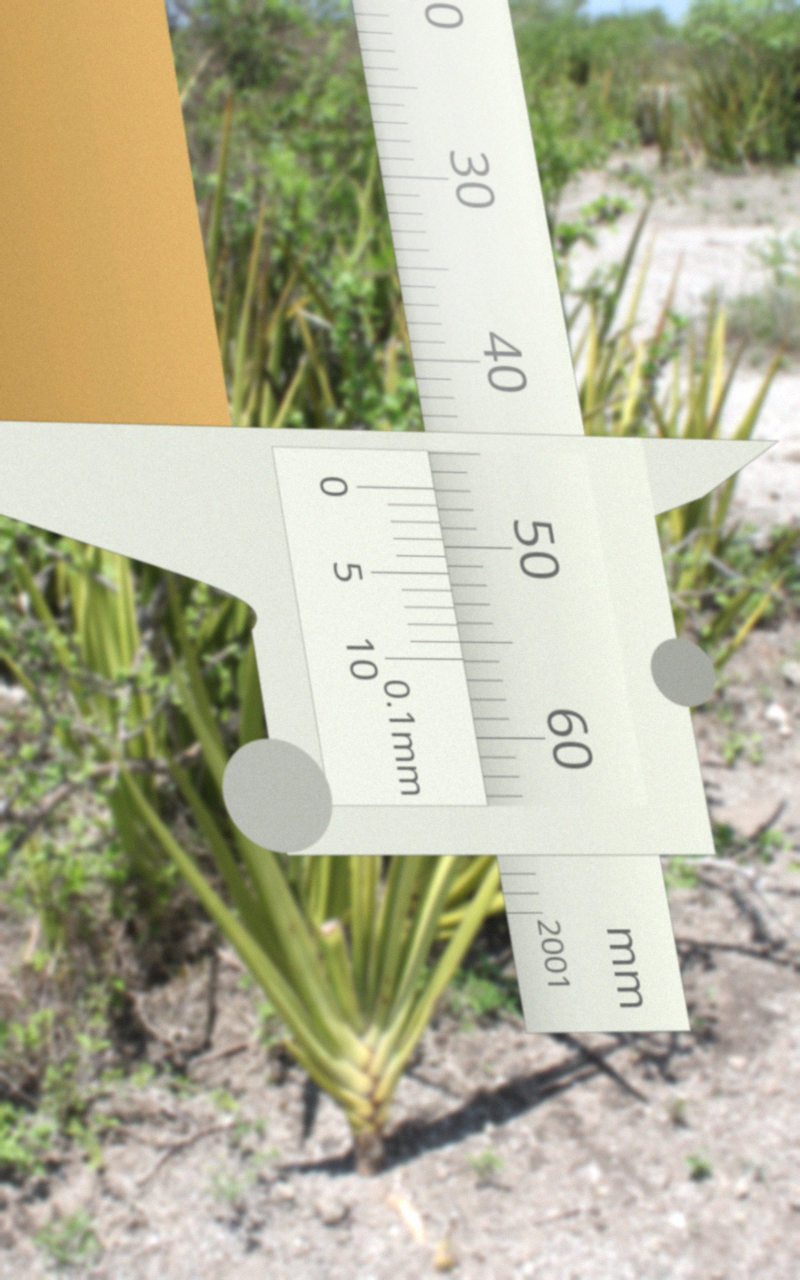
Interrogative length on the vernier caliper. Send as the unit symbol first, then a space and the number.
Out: mm 46.9
